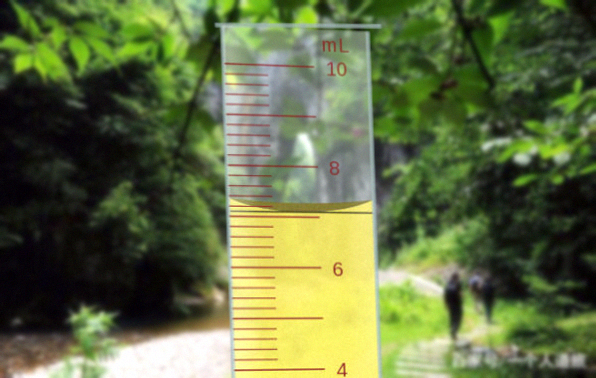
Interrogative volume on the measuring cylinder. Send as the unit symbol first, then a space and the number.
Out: mL 7.1
